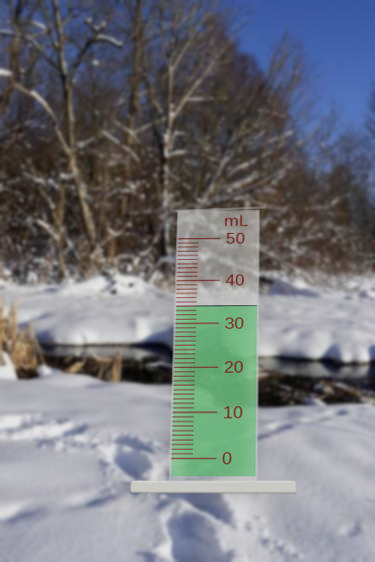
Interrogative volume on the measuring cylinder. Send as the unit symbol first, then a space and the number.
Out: mL 34
